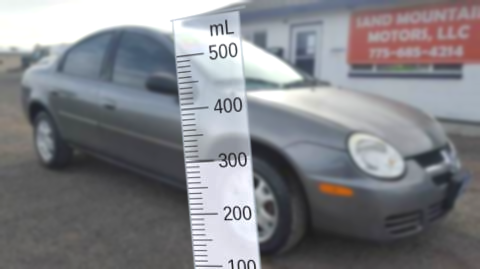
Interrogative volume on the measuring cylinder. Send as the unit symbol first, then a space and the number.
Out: mL 300
